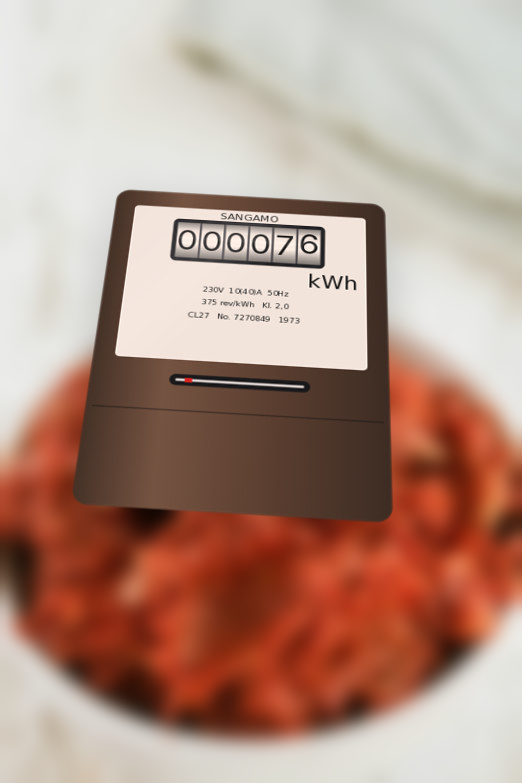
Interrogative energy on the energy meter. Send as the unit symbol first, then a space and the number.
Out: kWh 76
